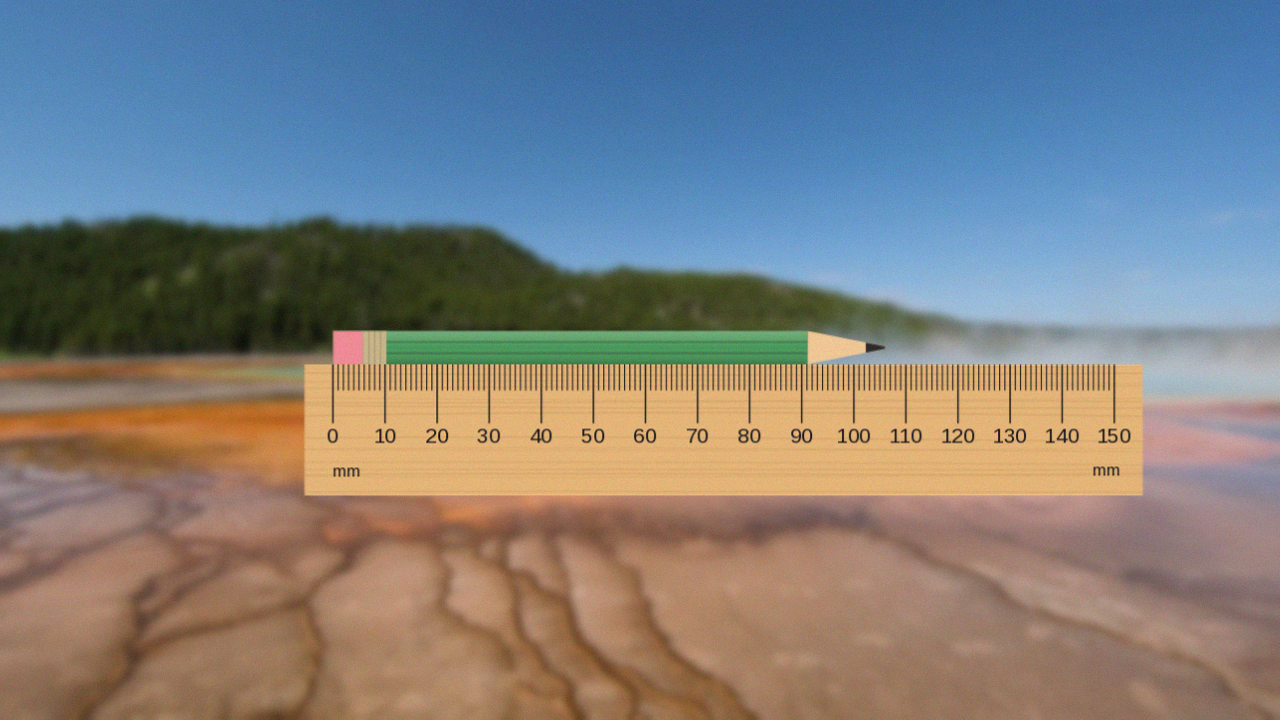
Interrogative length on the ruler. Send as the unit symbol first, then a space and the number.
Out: mm 106
